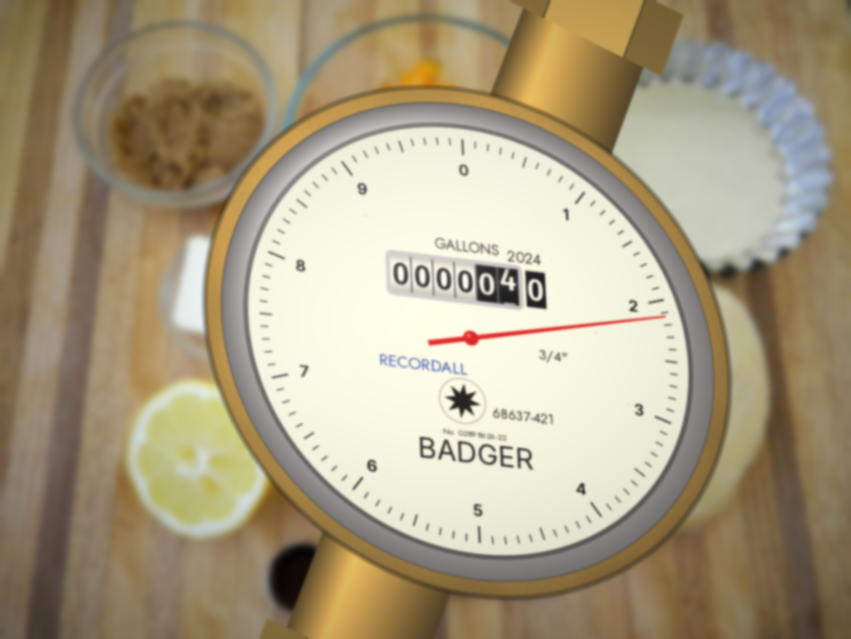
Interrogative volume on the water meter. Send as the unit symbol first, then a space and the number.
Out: gal 42.1
